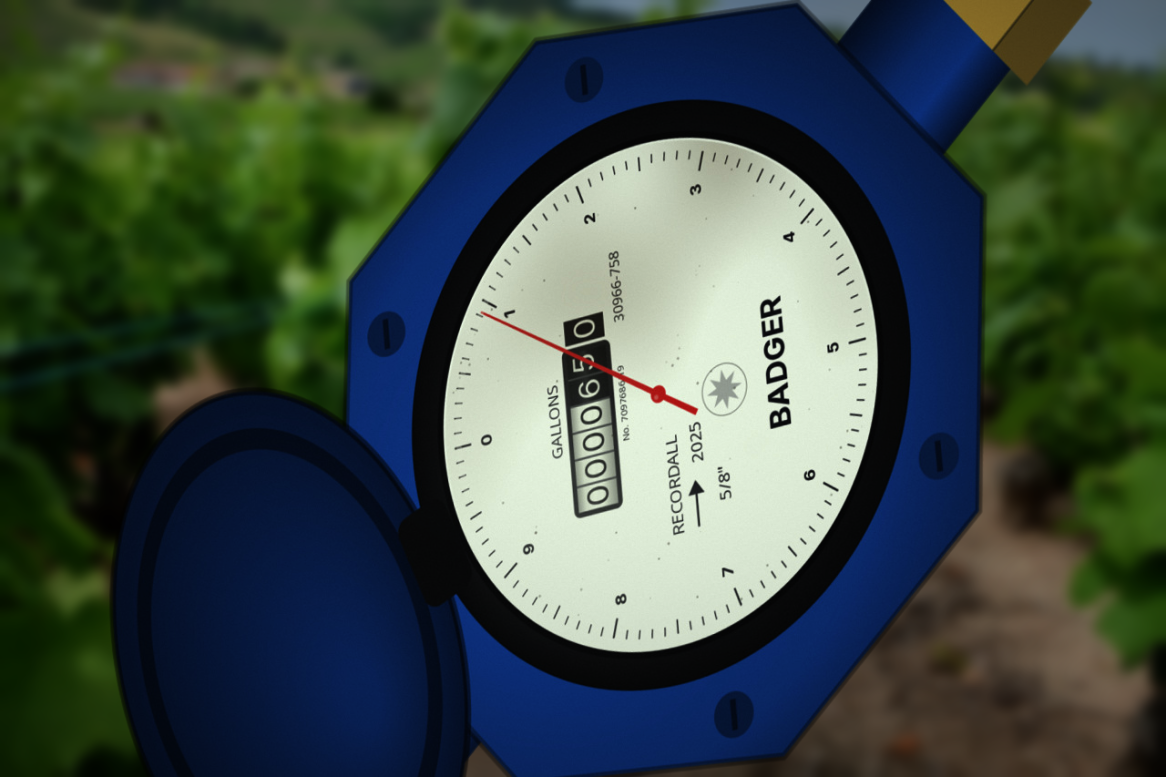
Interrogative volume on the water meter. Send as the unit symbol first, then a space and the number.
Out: gal 650.9
